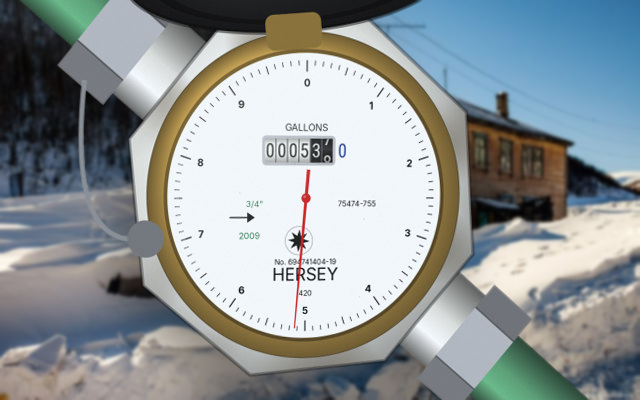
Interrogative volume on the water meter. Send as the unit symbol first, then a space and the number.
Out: gal 5375.1
